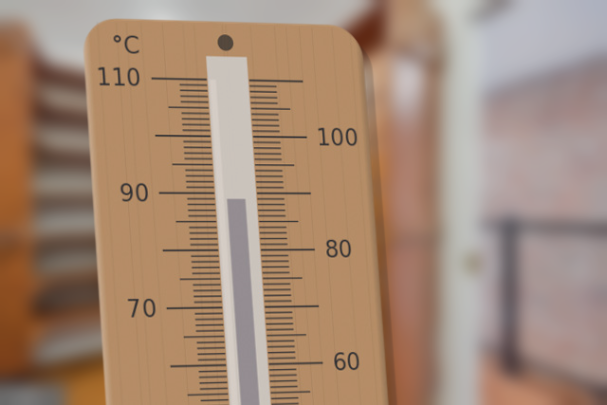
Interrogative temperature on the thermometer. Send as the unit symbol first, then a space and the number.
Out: °C 89
